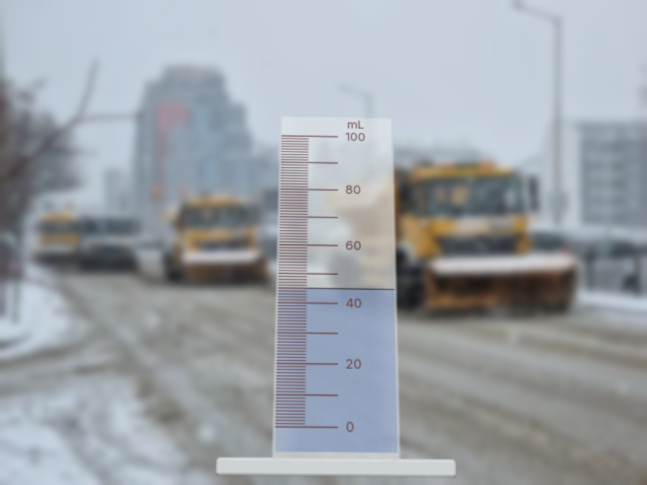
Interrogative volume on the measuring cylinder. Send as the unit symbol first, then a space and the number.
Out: mL 45
